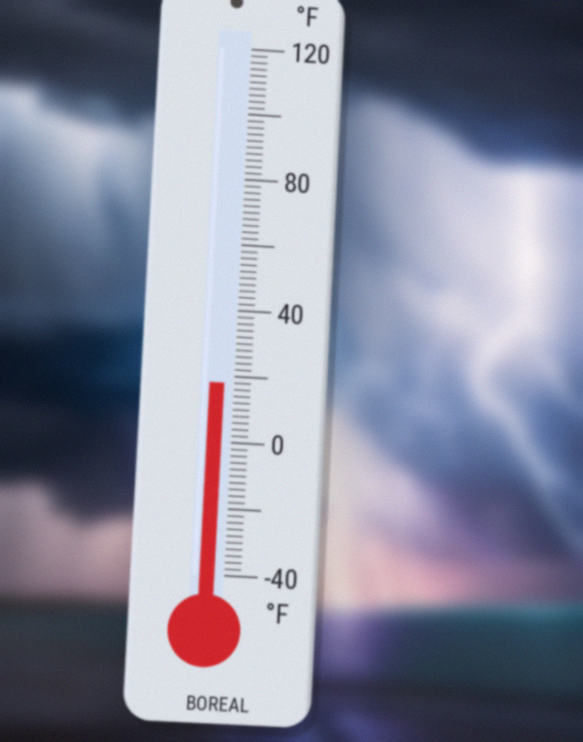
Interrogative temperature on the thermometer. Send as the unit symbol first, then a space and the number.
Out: °F 18
